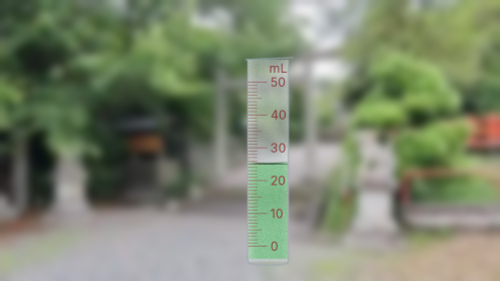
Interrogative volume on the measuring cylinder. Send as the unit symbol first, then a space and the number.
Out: mL 25
